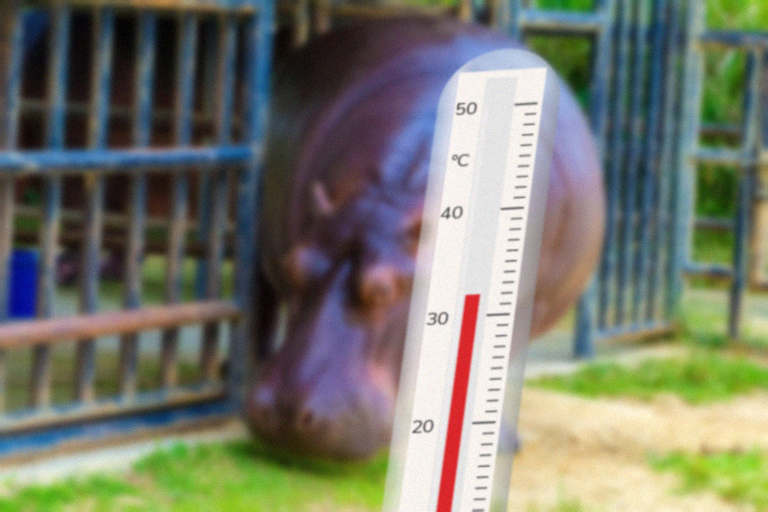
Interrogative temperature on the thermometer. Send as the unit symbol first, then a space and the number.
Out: °C 32
